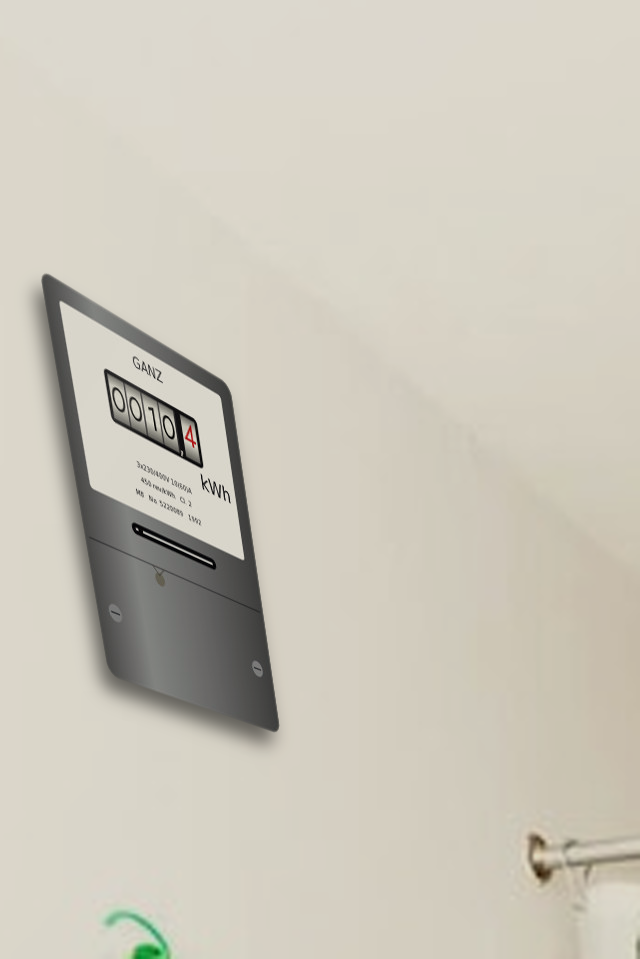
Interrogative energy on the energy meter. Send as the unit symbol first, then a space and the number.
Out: kWh 10.4
